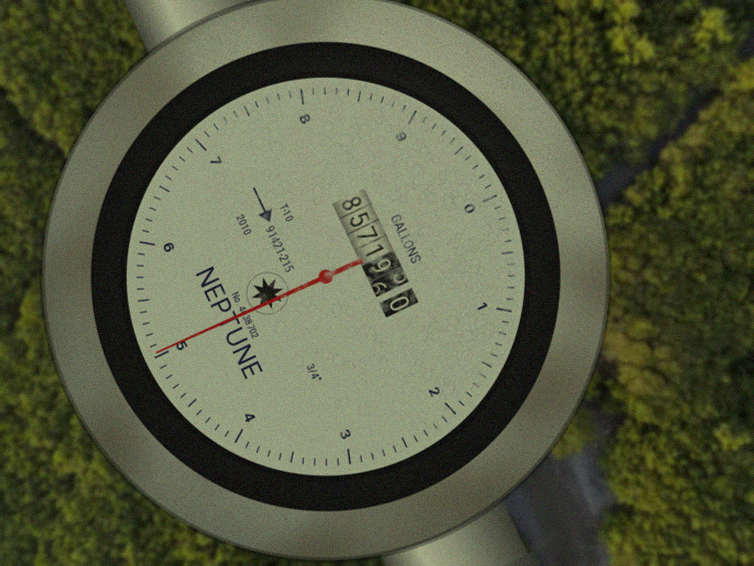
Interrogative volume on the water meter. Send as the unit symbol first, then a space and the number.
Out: gal 8571955.0
